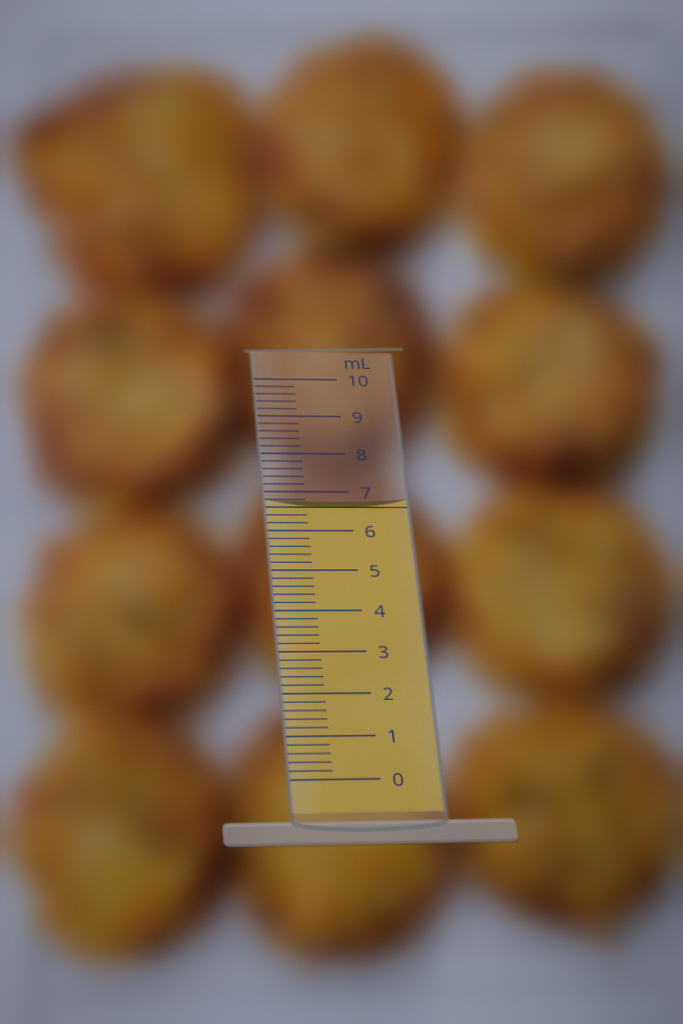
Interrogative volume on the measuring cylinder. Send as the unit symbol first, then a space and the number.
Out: mL 6.6
